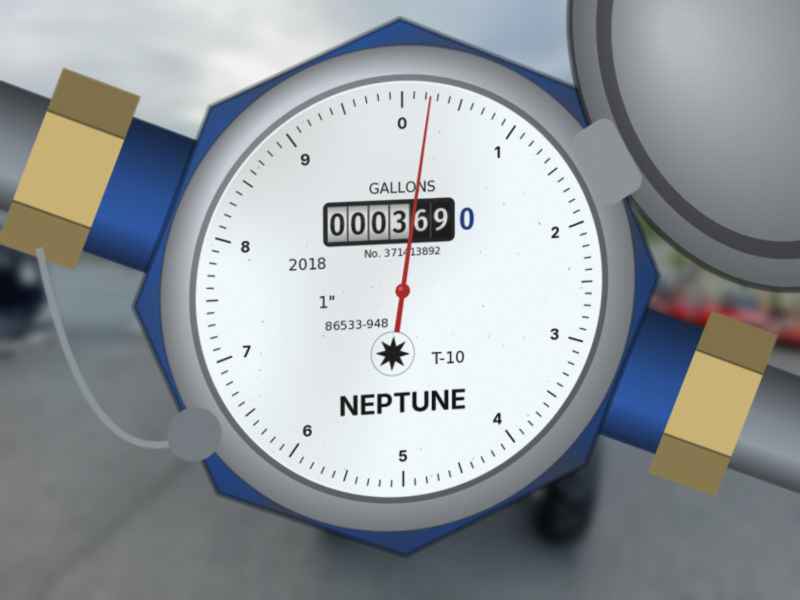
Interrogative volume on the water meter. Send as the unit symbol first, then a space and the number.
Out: gal 3690.2
